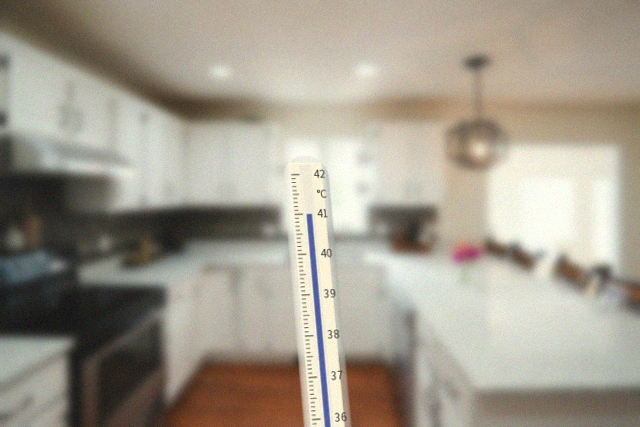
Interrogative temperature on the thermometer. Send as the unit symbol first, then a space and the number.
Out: °C 41
